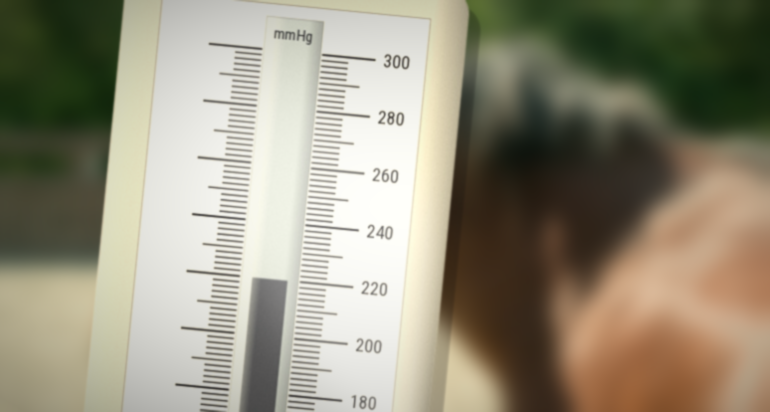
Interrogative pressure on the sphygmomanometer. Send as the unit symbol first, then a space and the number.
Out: mmHg 220
